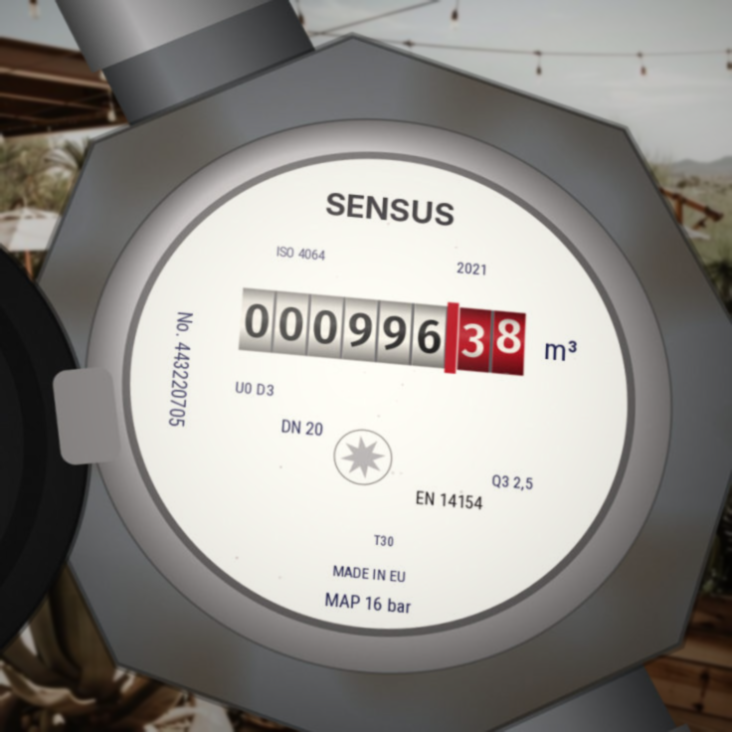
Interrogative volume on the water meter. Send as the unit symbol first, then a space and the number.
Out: m³ 996.38
